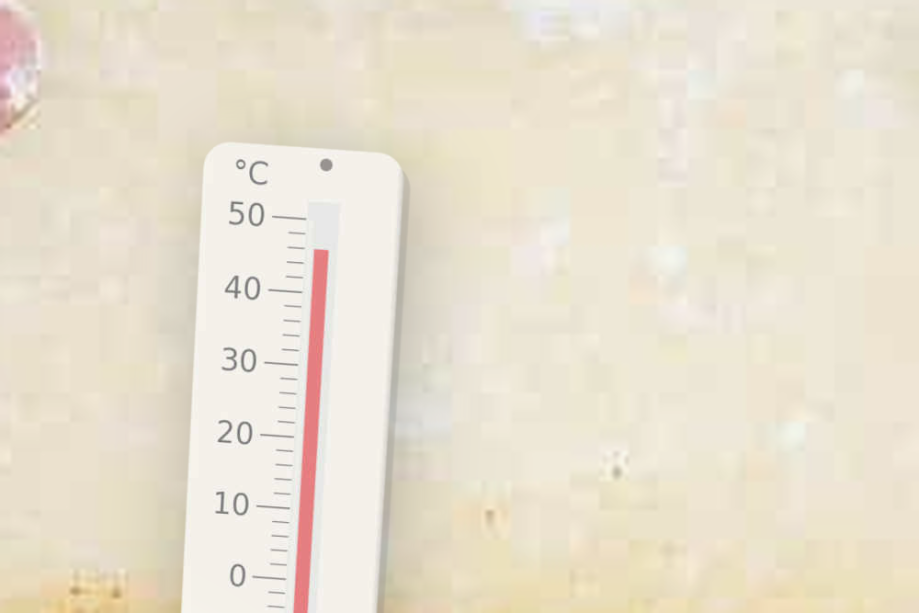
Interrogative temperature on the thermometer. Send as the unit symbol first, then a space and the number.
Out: °C 46
